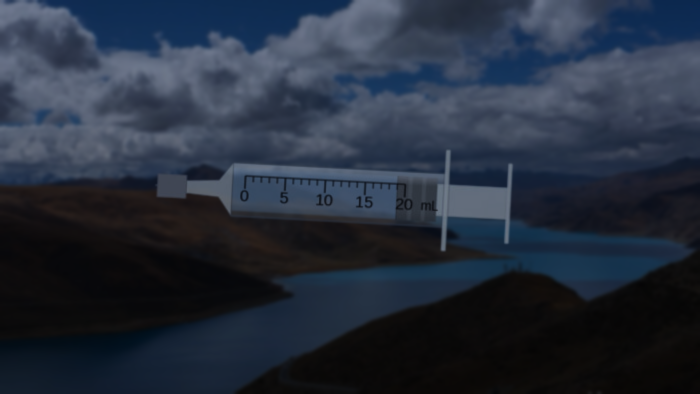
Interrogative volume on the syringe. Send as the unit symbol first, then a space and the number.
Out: mL 19
